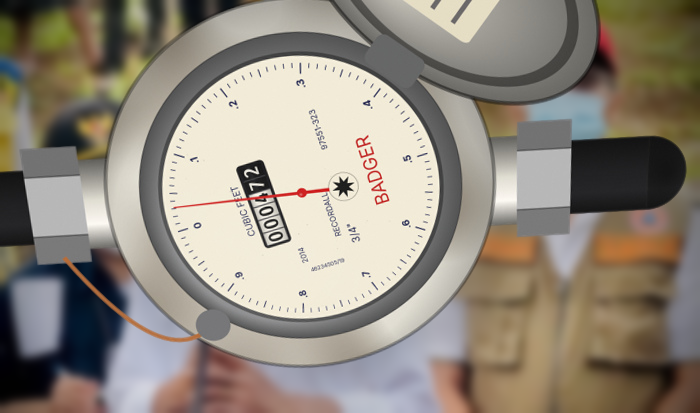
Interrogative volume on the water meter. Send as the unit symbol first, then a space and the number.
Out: ft³ 472.03
